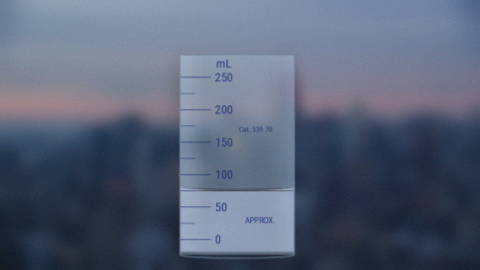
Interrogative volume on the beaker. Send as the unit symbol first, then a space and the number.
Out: mL 75
